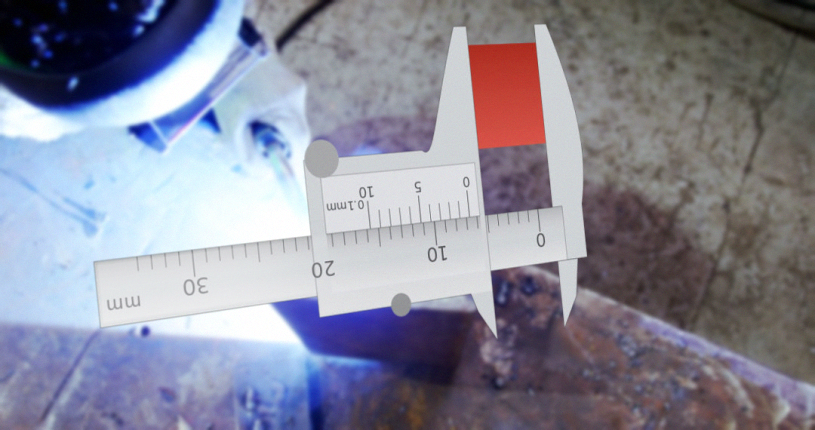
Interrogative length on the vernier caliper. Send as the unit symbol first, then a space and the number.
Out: mm 6.7
